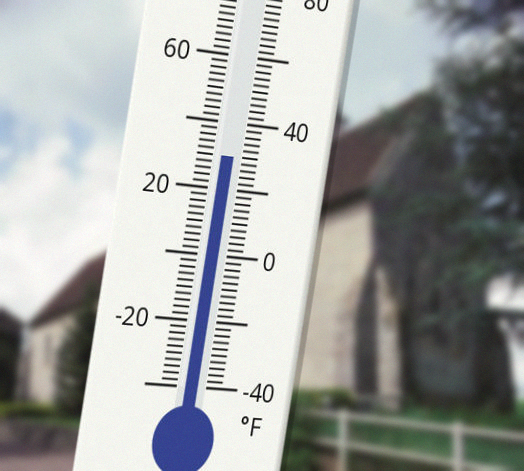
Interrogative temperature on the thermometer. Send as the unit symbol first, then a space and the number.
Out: °F 30
